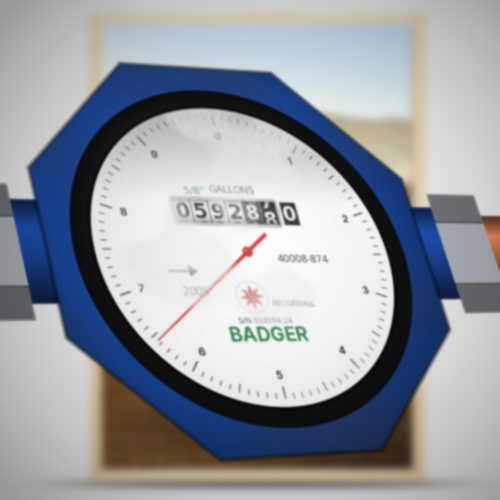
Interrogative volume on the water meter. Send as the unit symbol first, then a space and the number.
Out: gal 592876.4
